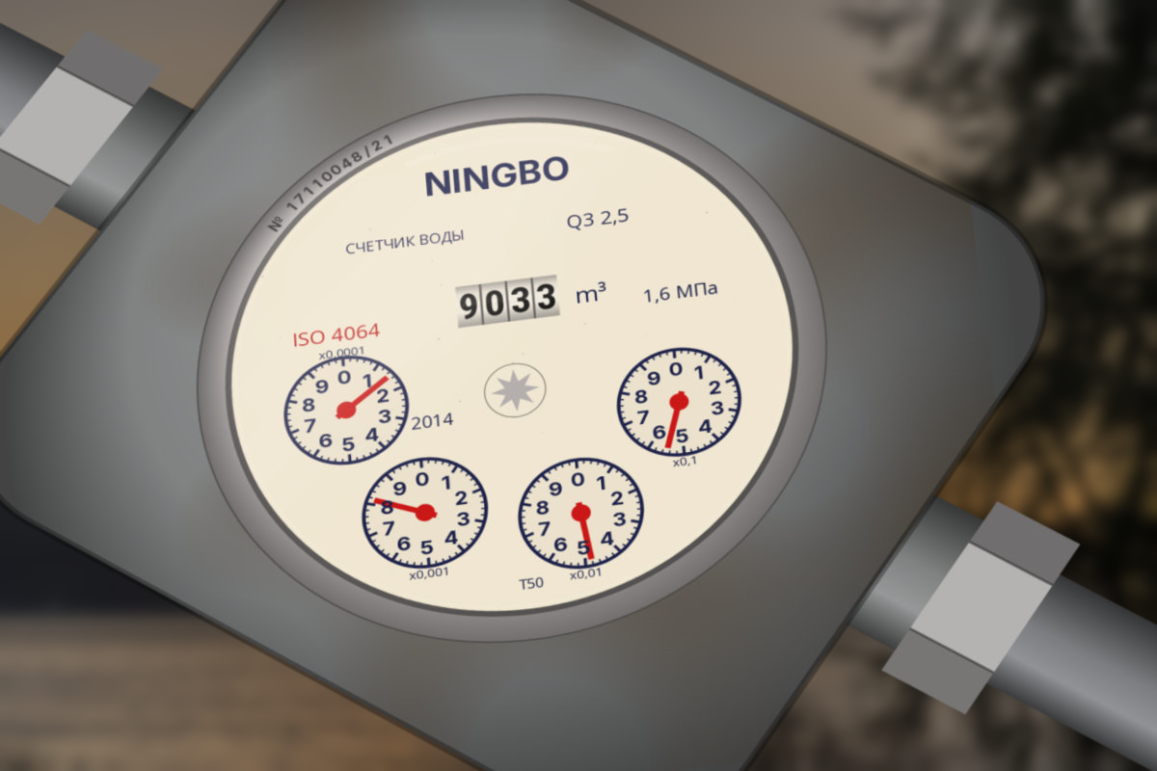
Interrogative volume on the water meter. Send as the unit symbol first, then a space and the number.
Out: m³ 9033.5481
